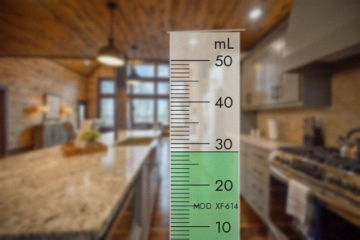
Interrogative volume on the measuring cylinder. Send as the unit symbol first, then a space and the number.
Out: mL 28
